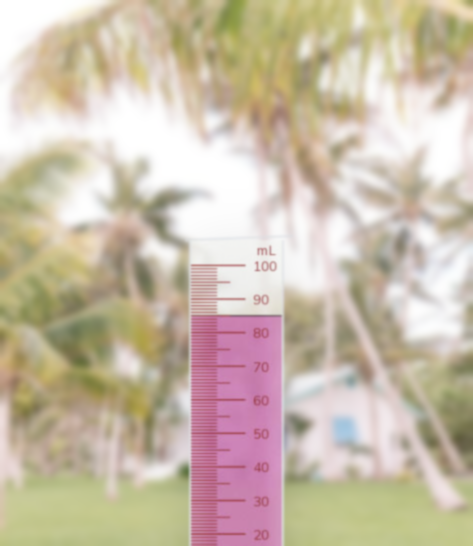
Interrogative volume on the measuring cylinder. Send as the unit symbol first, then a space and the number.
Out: mL 85
